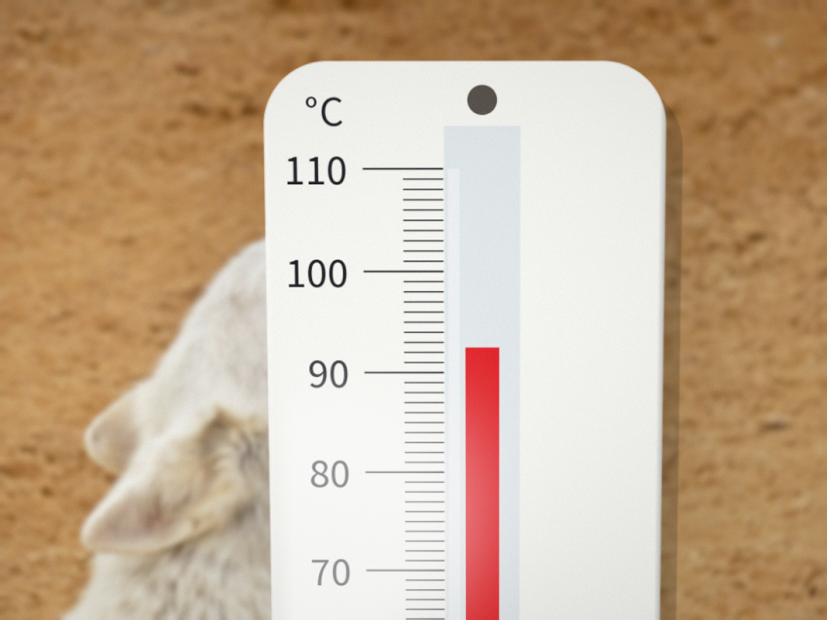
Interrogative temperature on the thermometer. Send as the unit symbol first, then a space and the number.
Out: °C 92.5
